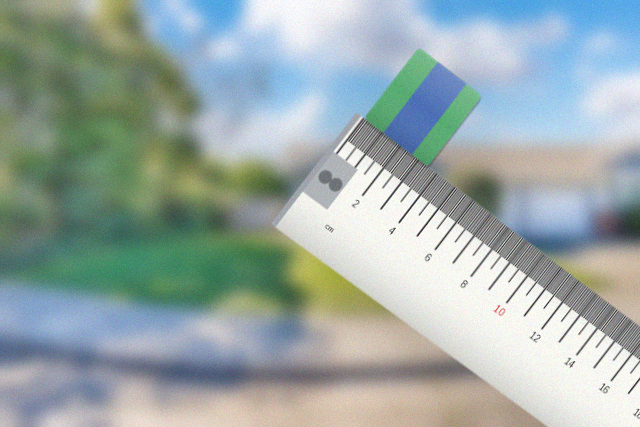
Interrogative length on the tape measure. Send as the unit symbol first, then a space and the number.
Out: cm 3.5
